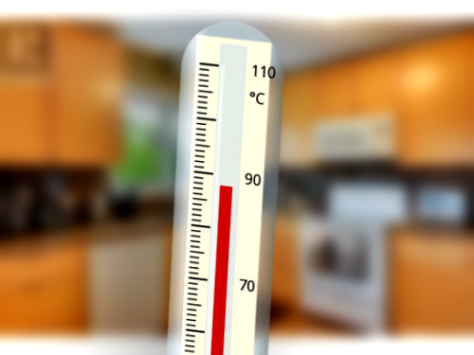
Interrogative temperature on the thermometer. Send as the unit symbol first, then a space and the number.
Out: °C 88
